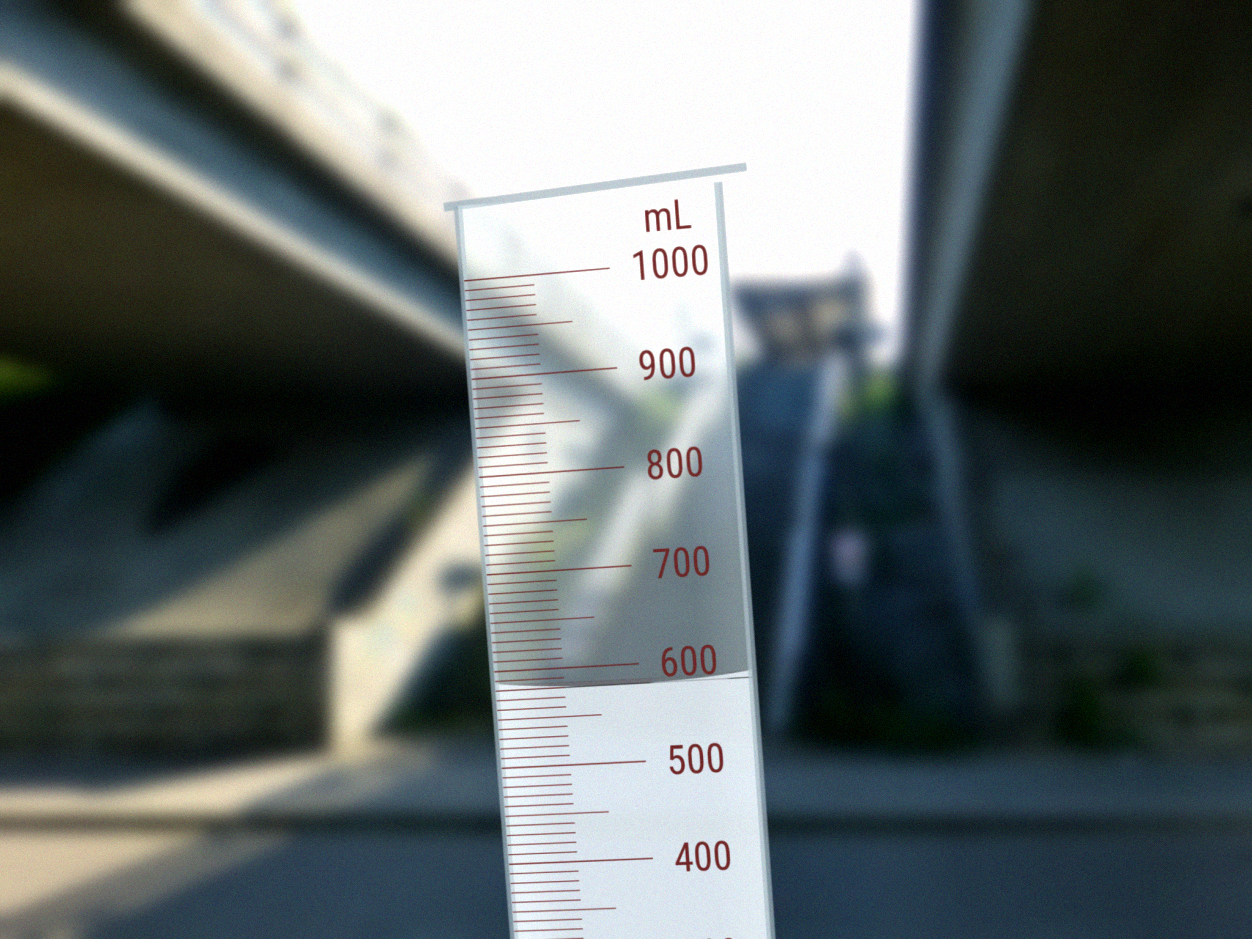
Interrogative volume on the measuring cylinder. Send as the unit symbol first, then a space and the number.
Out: mL 580
